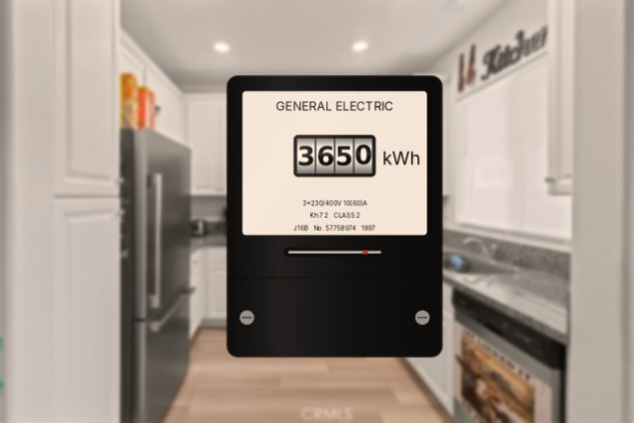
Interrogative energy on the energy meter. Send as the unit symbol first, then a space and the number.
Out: kWh 3650
